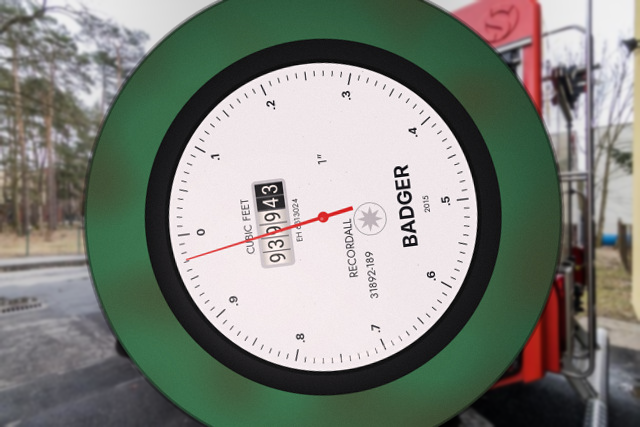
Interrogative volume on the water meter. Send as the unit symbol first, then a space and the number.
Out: ft³ 939942.97
